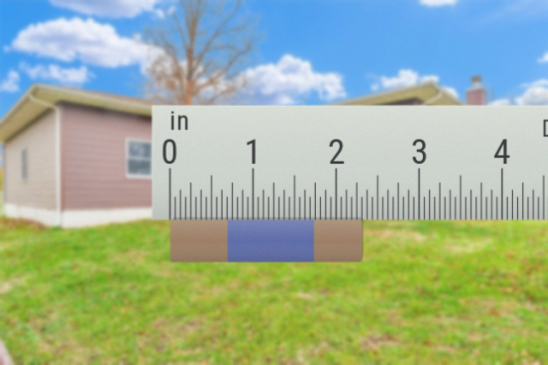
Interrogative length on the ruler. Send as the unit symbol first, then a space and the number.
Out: in 2.3125
